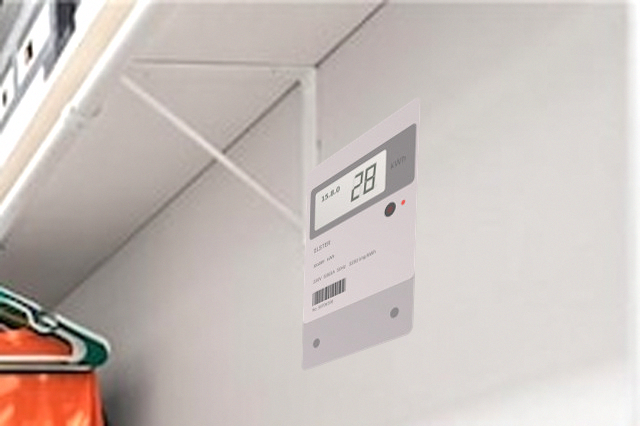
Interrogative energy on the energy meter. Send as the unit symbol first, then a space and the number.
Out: kWh 28
